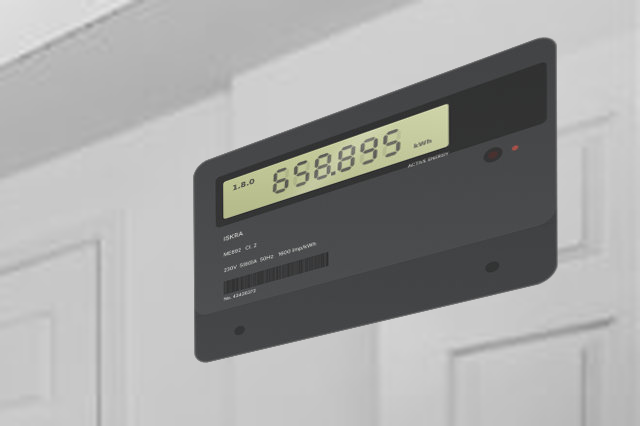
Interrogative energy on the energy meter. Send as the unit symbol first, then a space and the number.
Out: kWh 658.895
